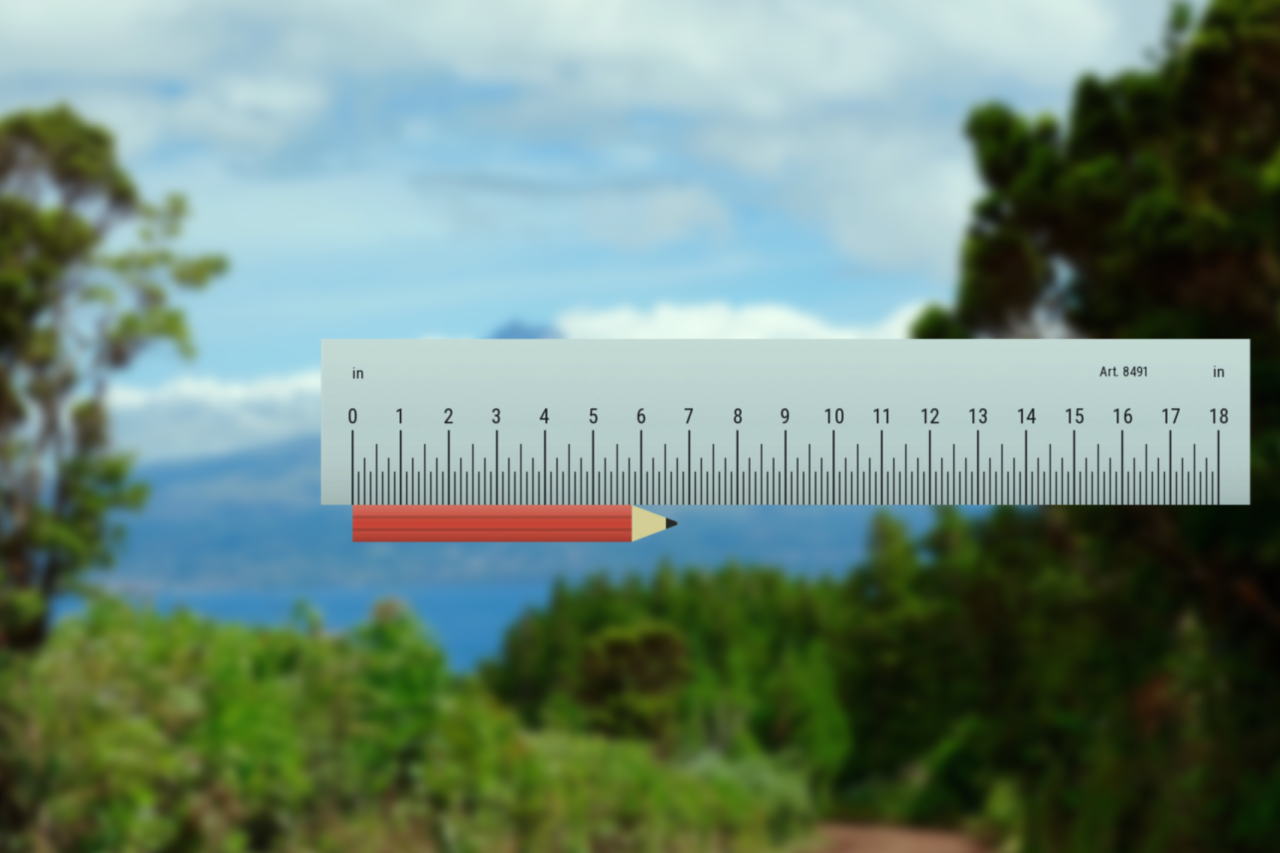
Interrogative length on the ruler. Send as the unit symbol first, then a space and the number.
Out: in 6.75
